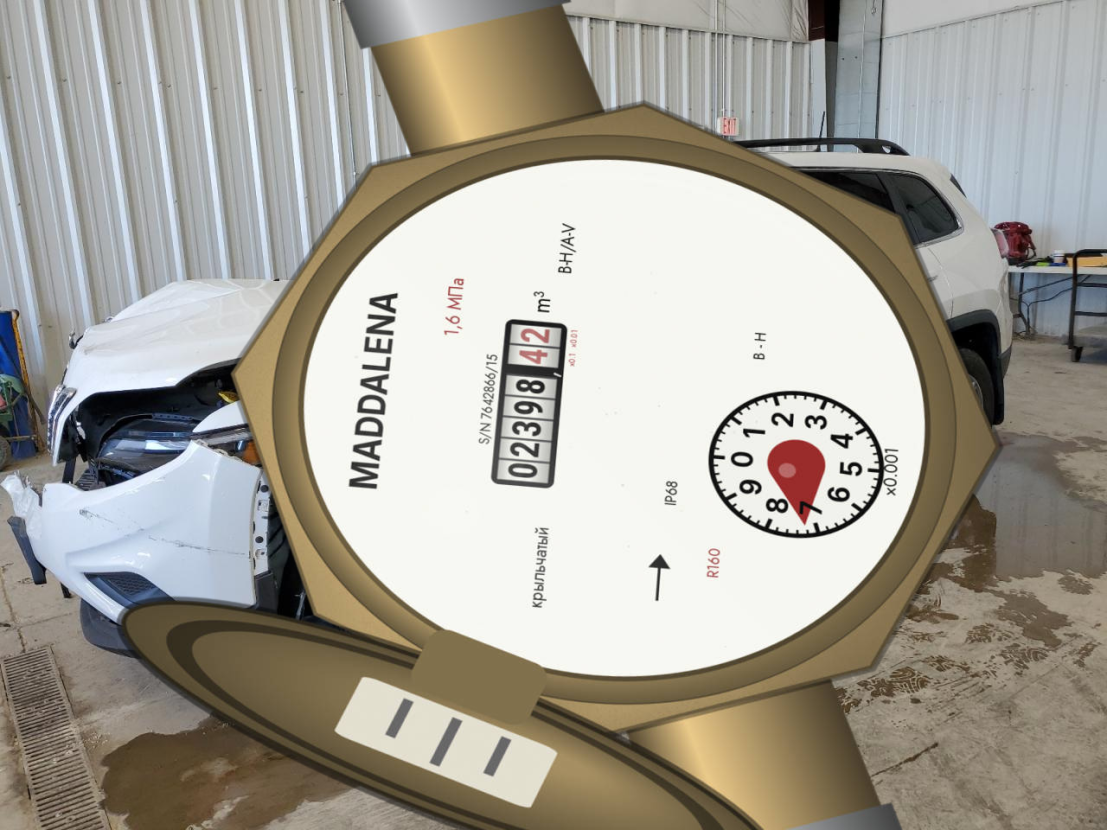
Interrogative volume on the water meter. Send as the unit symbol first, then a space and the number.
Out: m³ 2398.427
